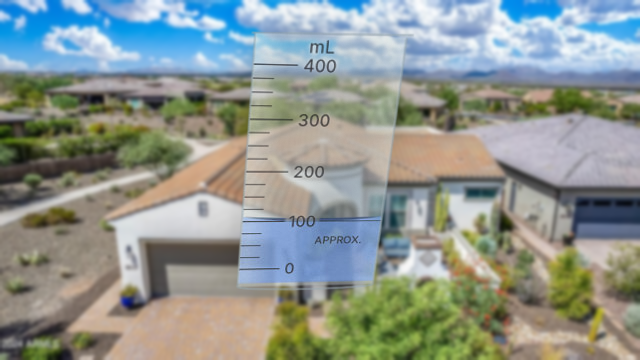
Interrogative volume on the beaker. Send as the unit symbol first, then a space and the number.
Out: mL 100
